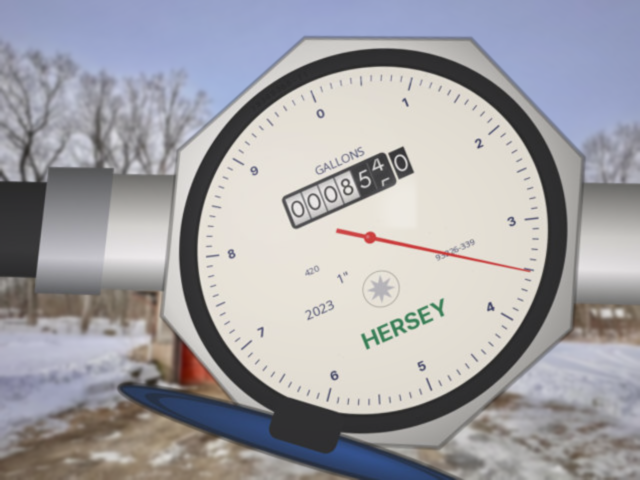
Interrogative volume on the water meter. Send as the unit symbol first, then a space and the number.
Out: gal 8543.5
